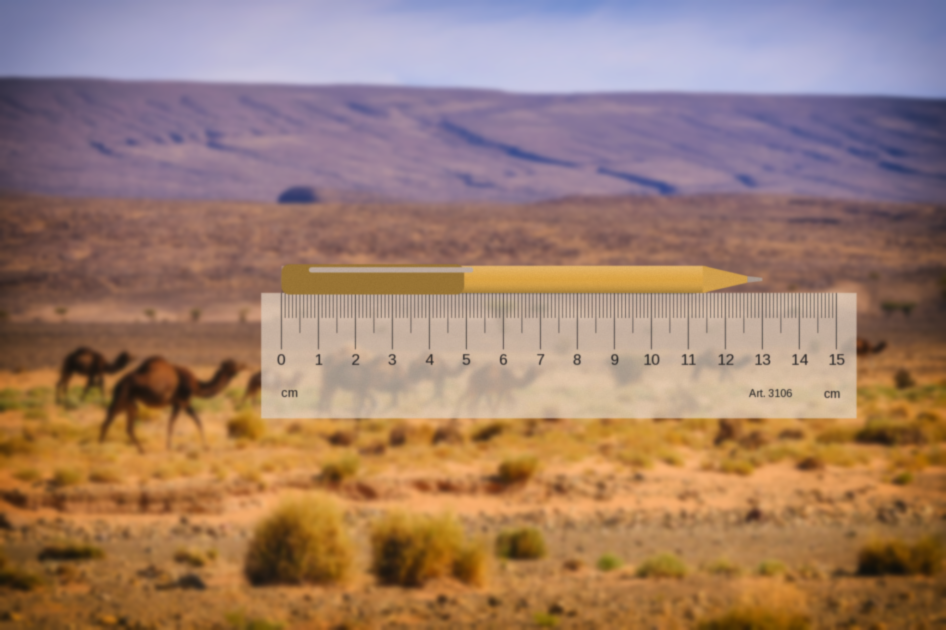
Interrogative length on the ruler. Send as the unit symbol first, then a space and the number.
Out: cm 13
